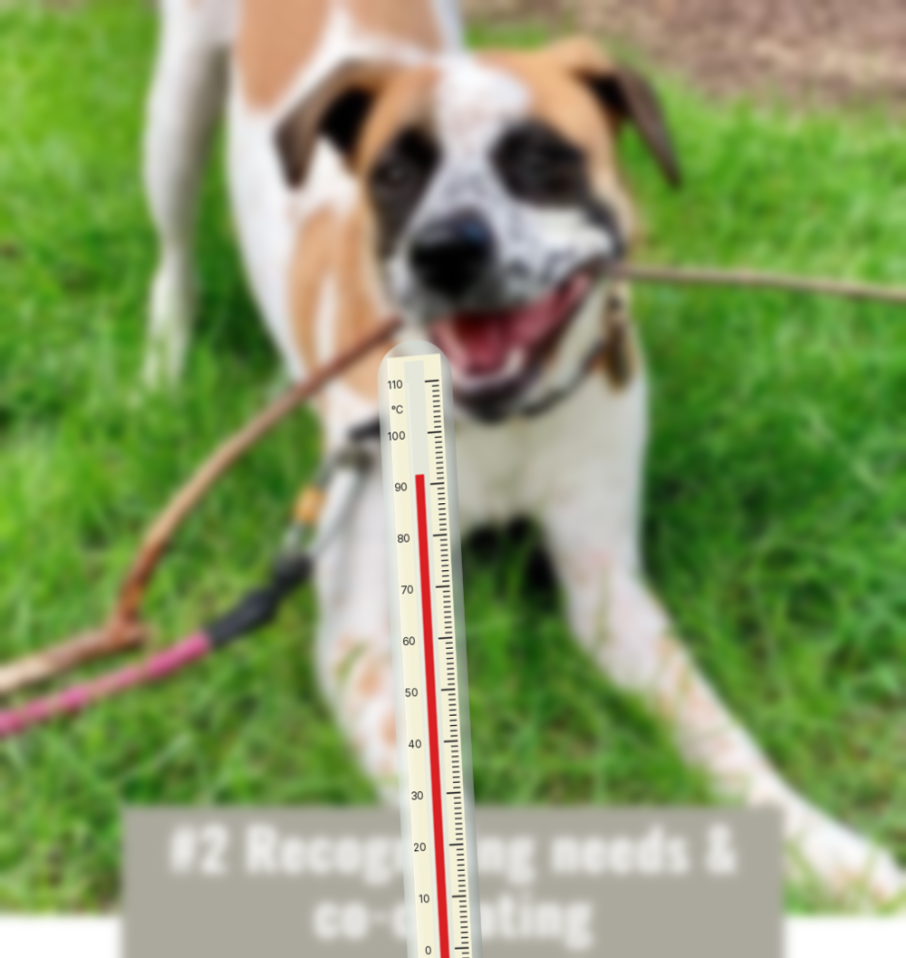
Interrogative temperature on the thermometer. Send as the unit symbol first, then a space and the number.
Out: °C 92
